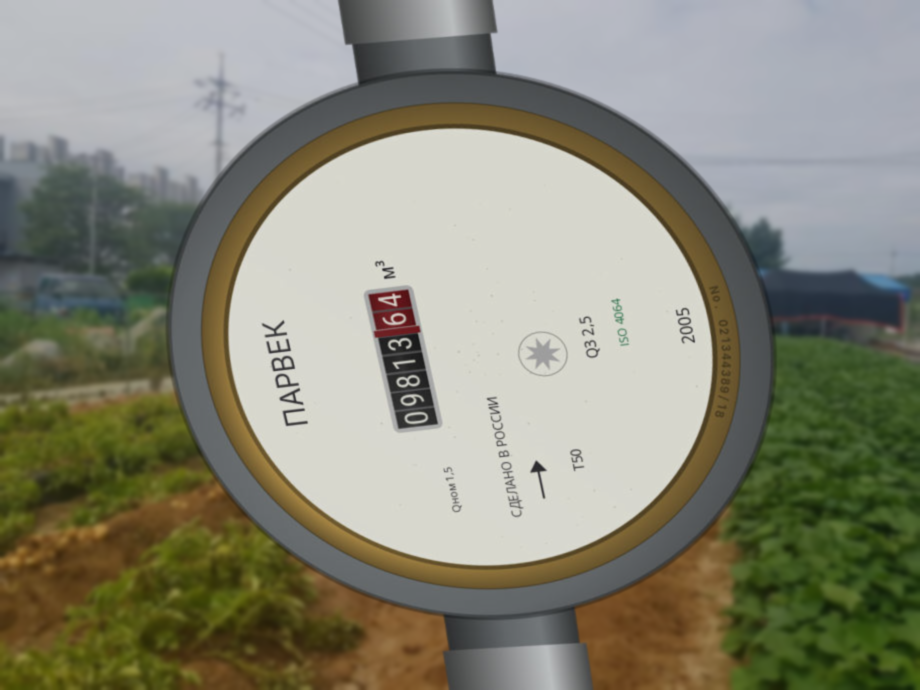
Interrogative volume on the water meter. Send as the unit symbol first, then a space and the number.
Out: m³ 9813.64
